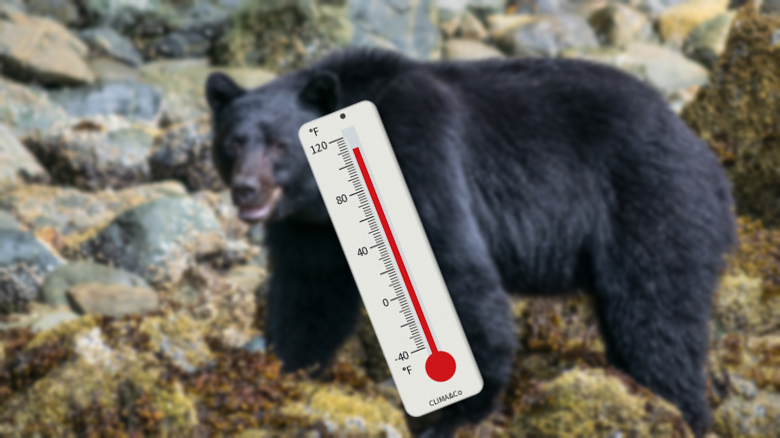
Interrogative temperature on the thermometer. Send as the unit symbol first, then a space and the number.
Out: °F 110
